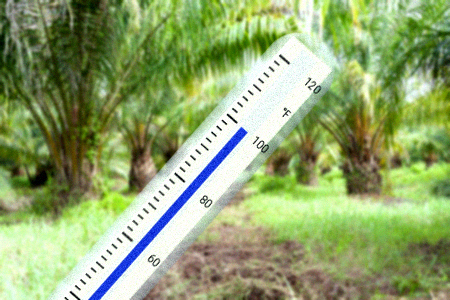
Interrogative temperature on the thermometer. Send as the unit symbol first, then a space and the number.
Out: °F 100
